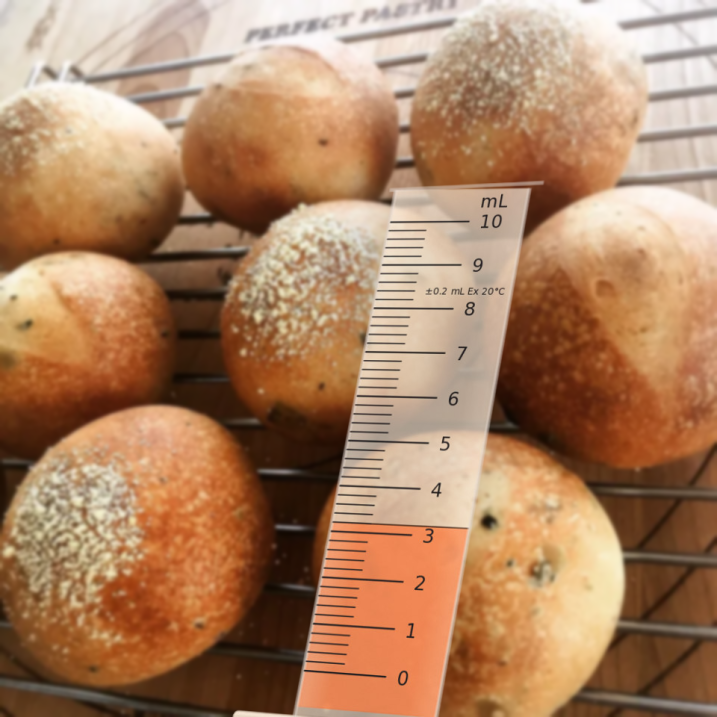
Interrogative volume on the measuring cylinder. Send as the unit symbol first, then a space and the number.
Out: mL 3.2
